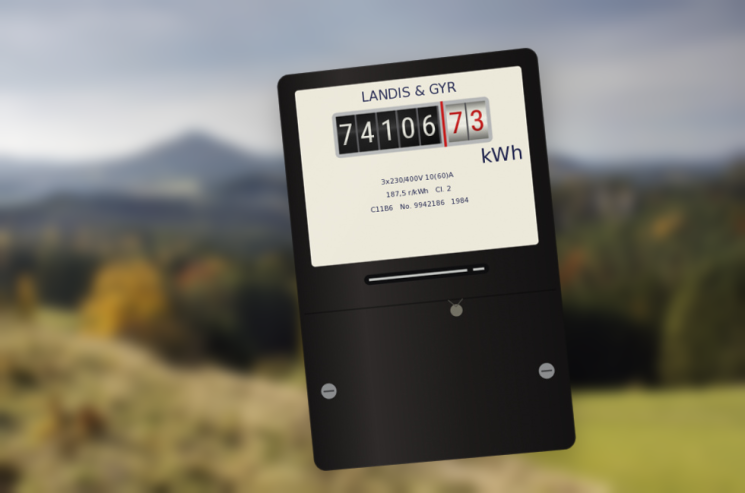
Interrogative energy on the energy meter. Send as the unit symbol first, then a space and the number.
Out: kWh 74106.73
